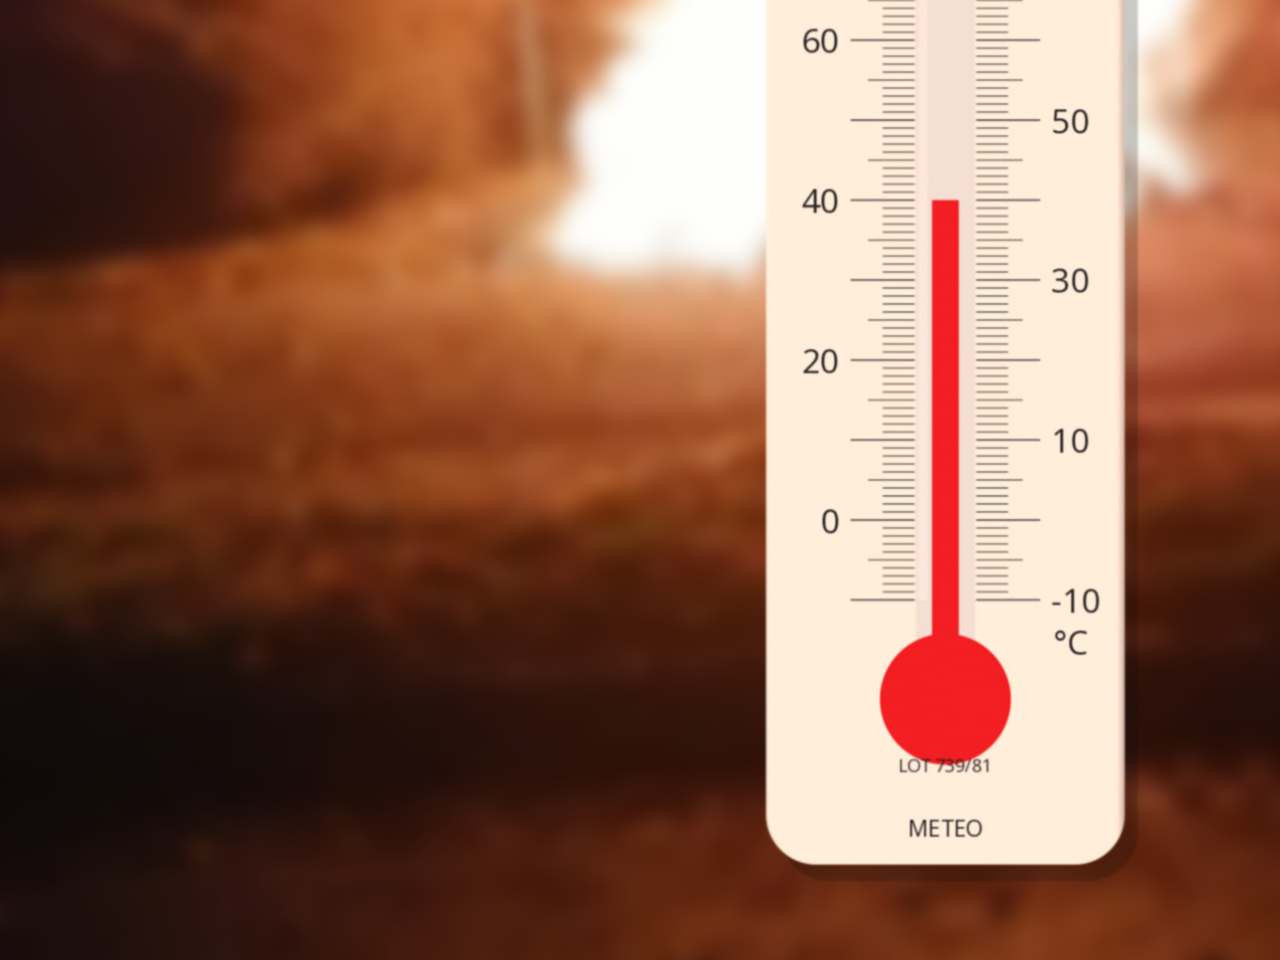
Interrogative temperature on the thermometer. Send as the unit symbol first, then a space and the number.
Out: °C 40
